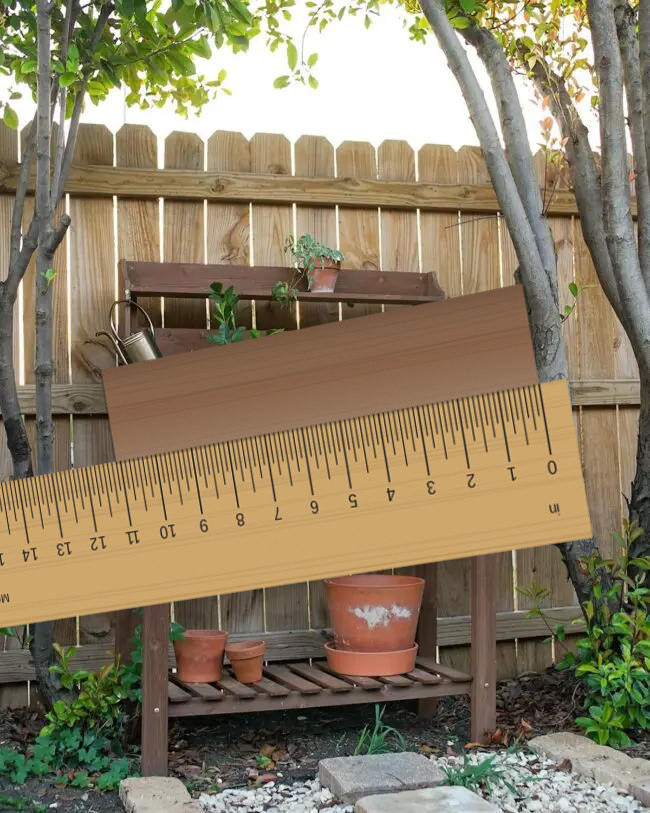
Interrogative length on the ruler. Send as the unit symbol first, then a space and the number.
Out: in 11.125
